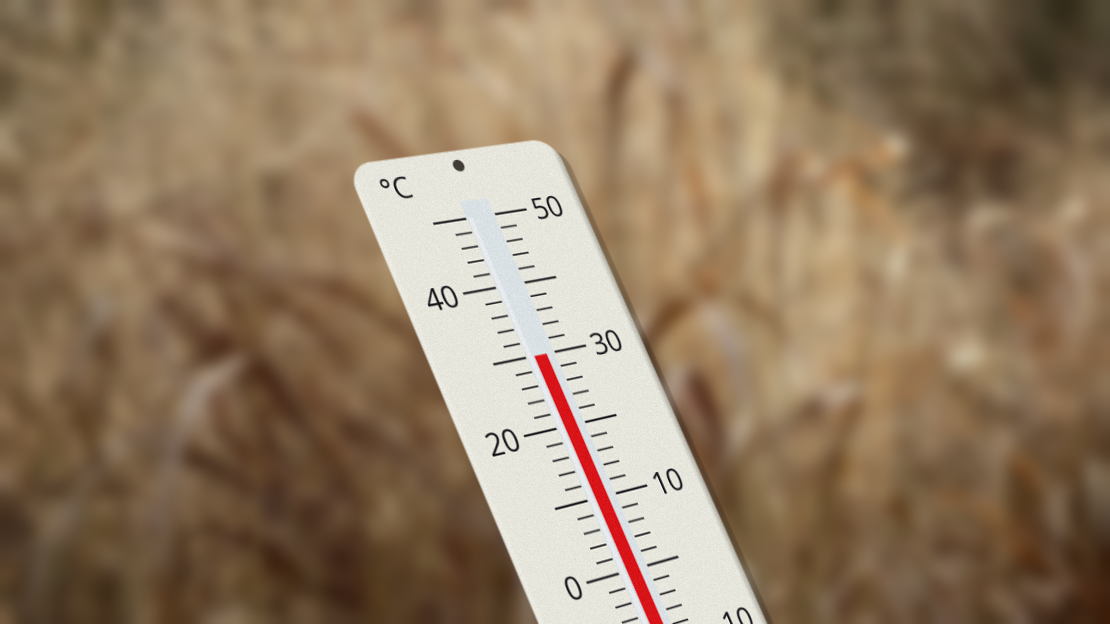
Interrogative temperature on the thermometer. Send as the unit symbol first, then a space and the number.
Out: °C 30
